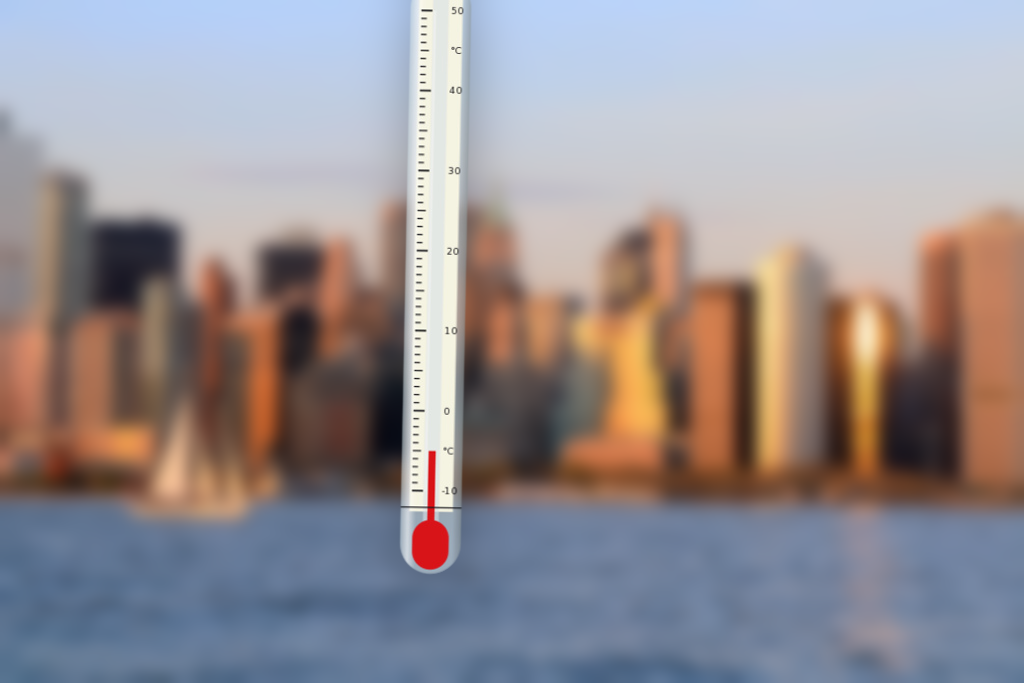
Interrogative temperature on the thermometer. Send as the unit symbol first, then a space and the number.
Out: °C -5
